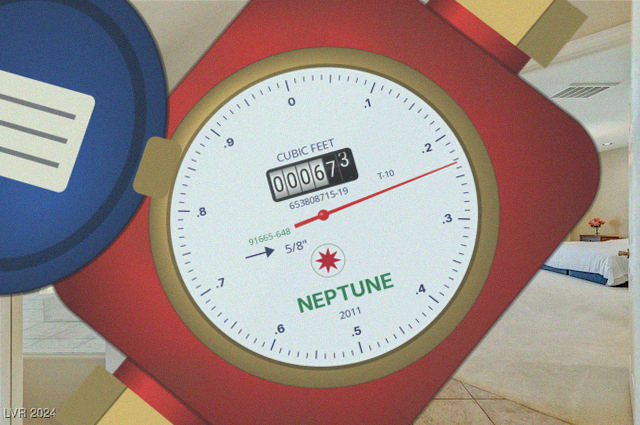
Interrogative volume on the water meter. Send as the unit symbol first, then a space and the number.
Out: ft³ 673.23
